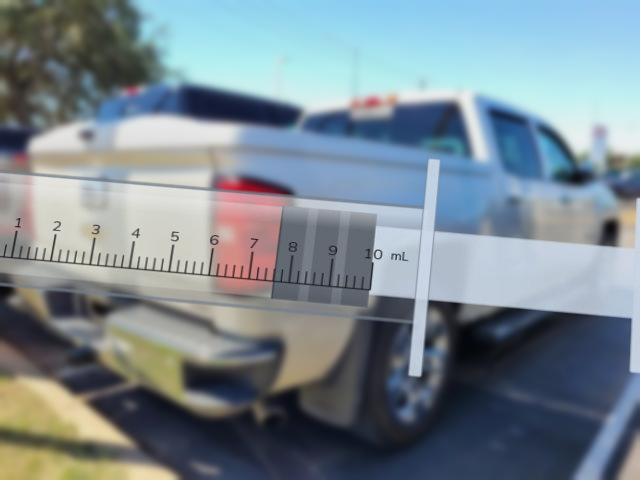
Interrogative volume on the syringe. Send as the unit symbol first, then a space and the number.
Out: mL 7.6
